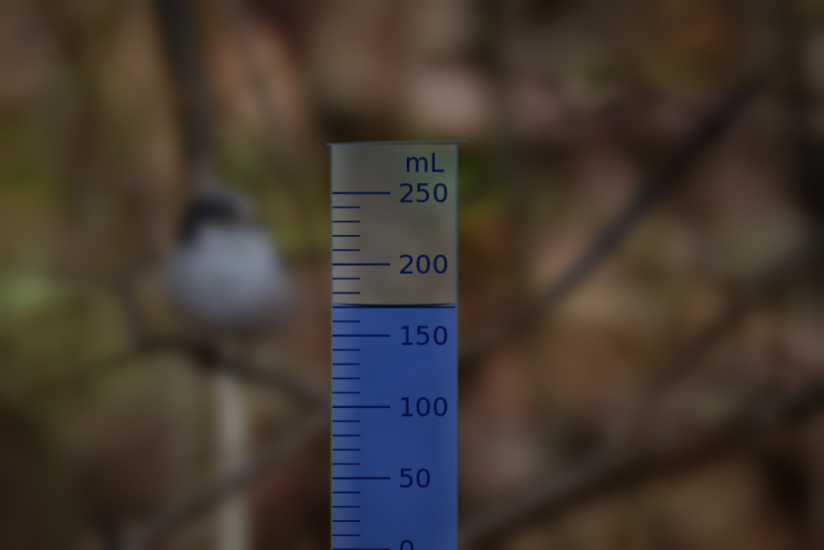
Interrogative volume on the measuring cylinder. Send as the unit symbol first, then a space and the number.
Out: mL 170
